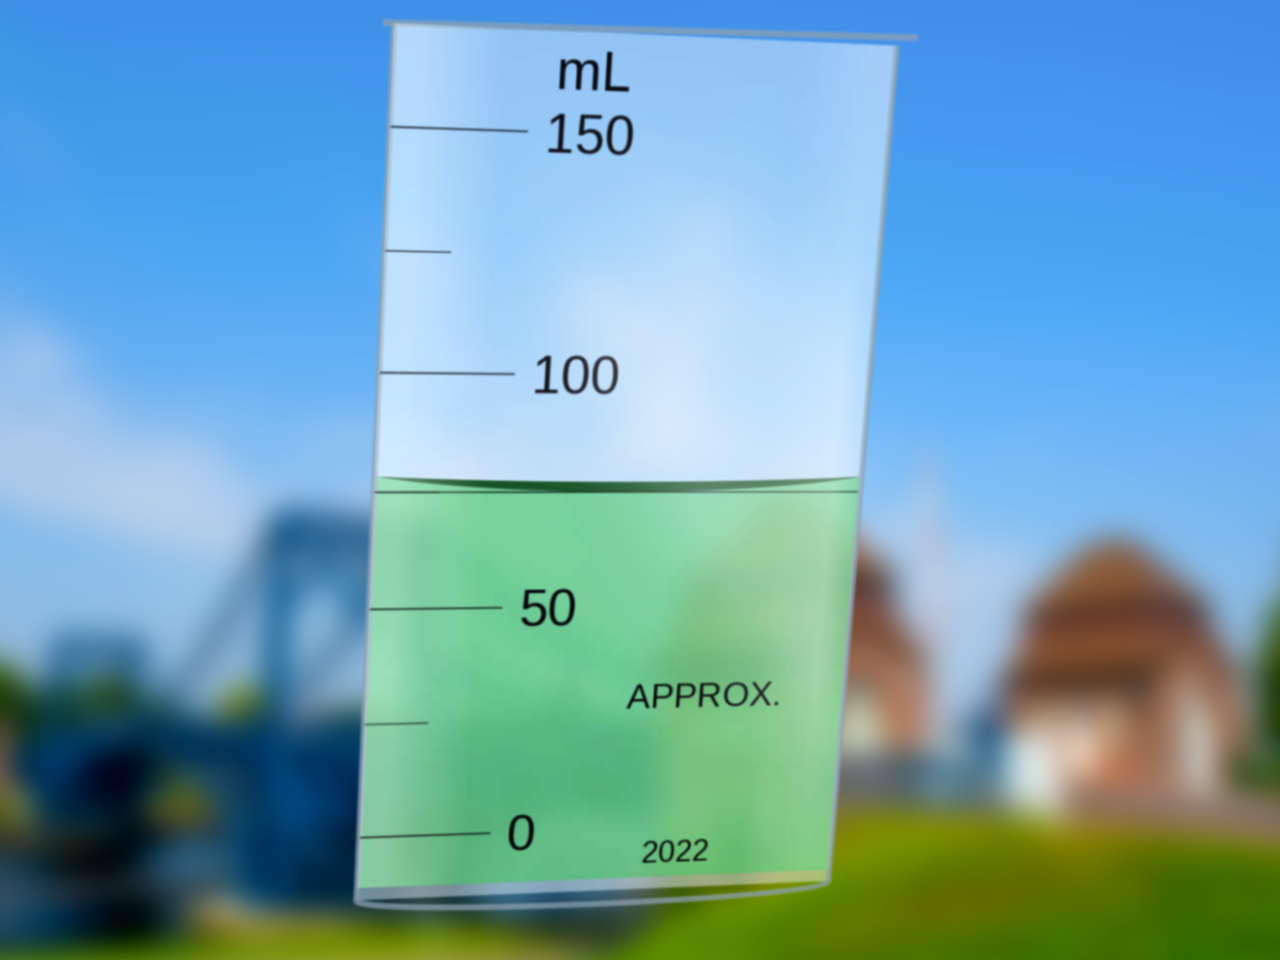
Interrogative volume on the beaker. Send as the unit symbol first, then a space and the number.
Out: mL 75
